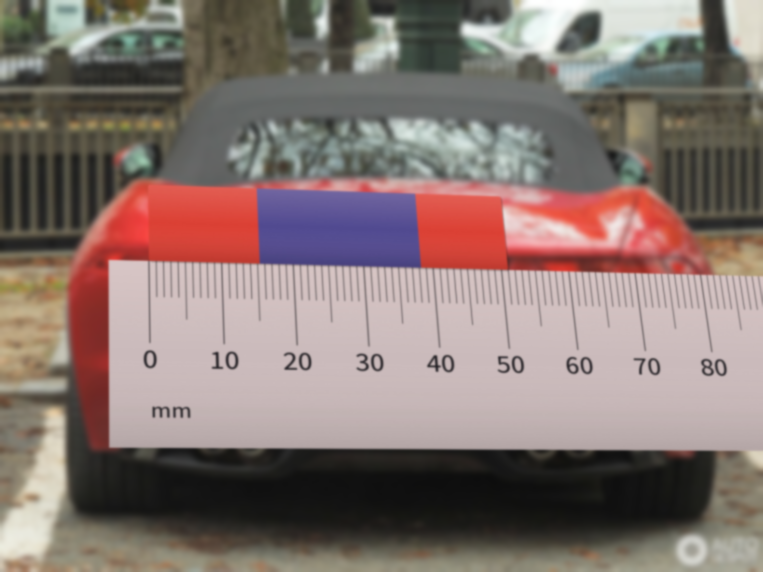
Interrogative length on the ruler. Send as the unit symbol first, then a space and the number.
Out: mm 51
